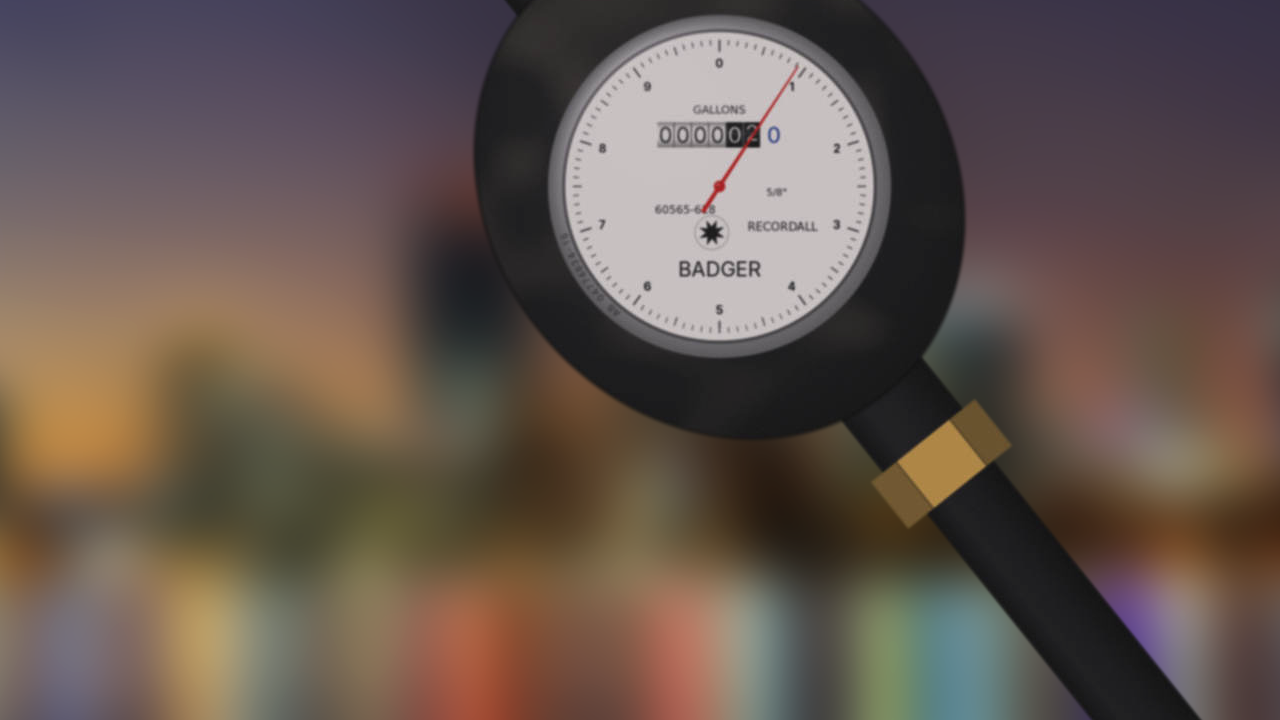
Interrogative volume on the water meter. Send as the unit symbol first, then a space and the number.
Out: gal 20.9
